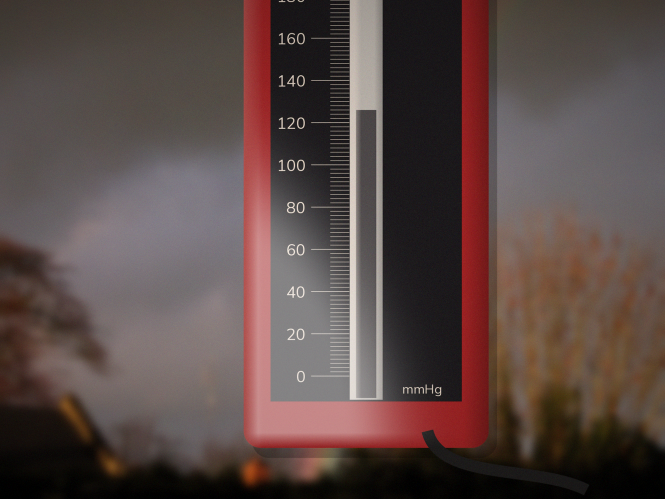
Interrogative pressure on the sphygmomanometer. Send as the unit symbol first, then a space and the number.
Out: mmHg 126
